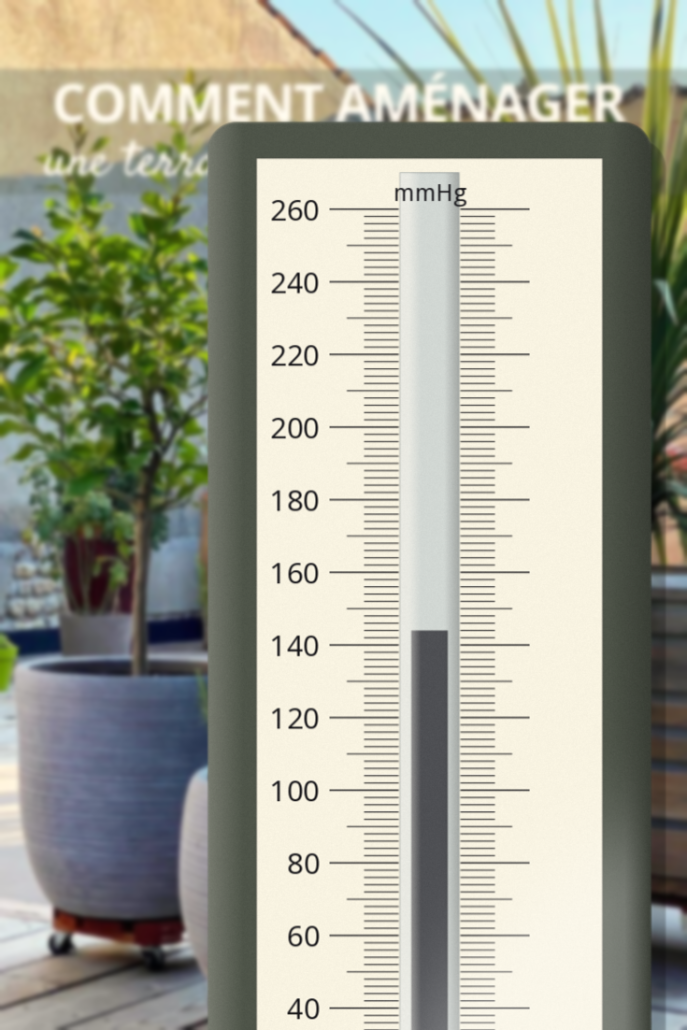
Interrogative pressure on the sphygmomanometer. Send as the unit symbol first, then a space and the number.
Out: mmHg 144
